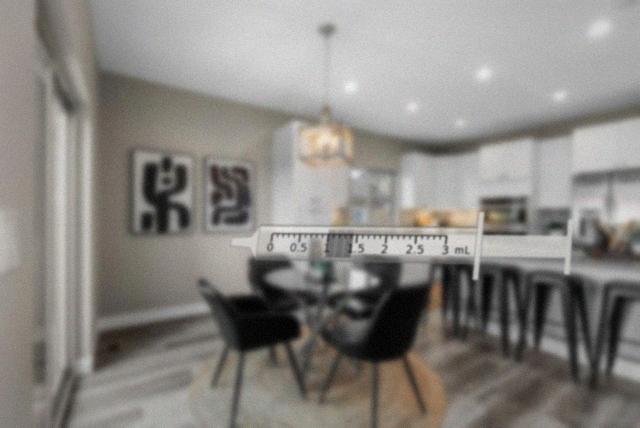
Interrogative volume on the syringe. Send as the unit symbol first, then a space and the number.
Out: mL 1
